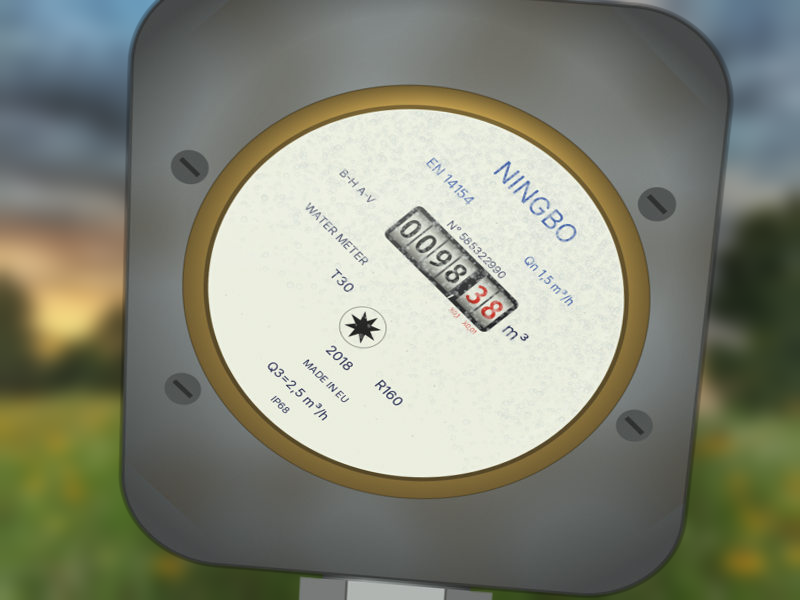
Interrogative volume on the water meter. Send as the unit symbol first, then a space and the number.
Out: m³ 98.38
